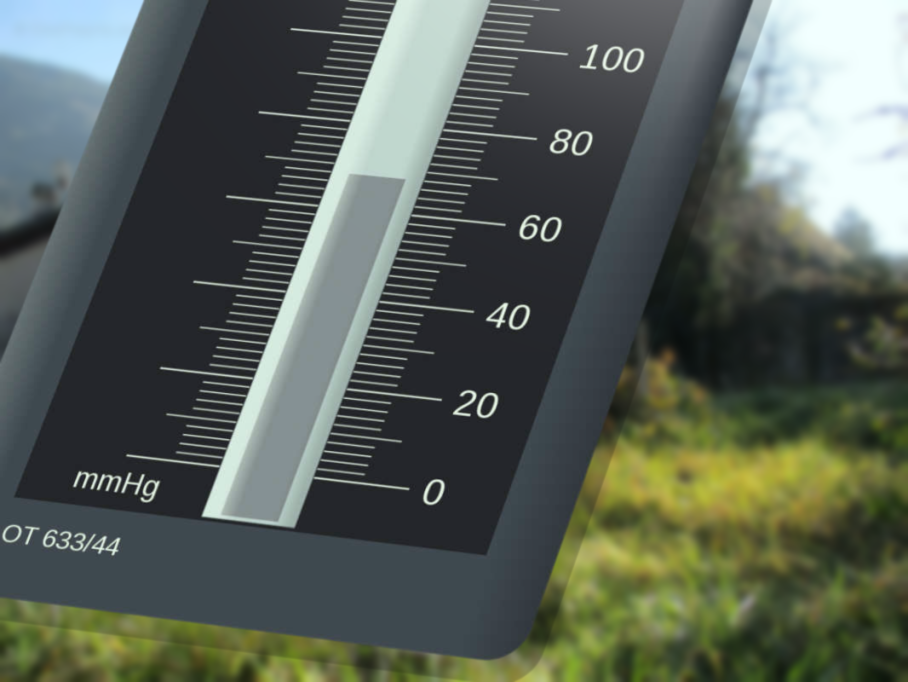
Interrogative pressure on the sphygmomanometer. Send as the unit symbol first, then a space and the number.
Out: mmHg 68
